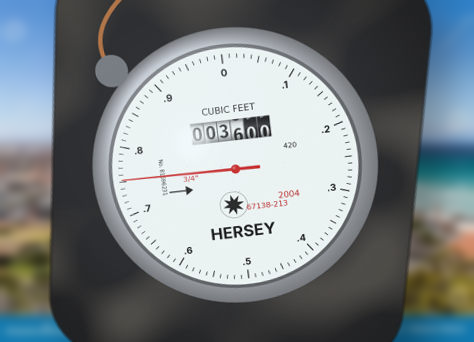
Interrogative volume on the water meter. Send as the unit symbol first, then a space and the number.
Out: ft³ 3599.75
